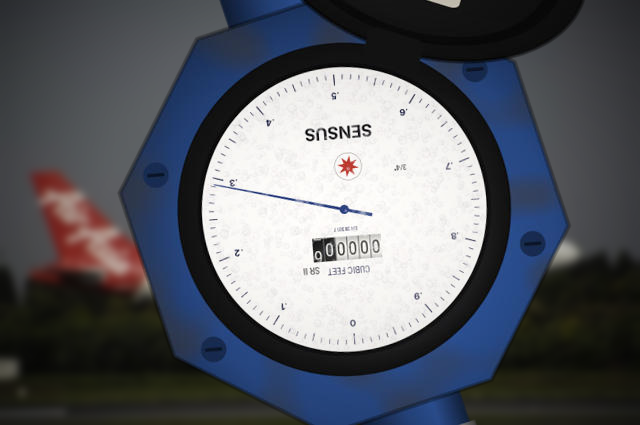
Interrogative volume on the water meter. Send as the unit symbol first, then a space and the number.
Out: ft³ 6.29
